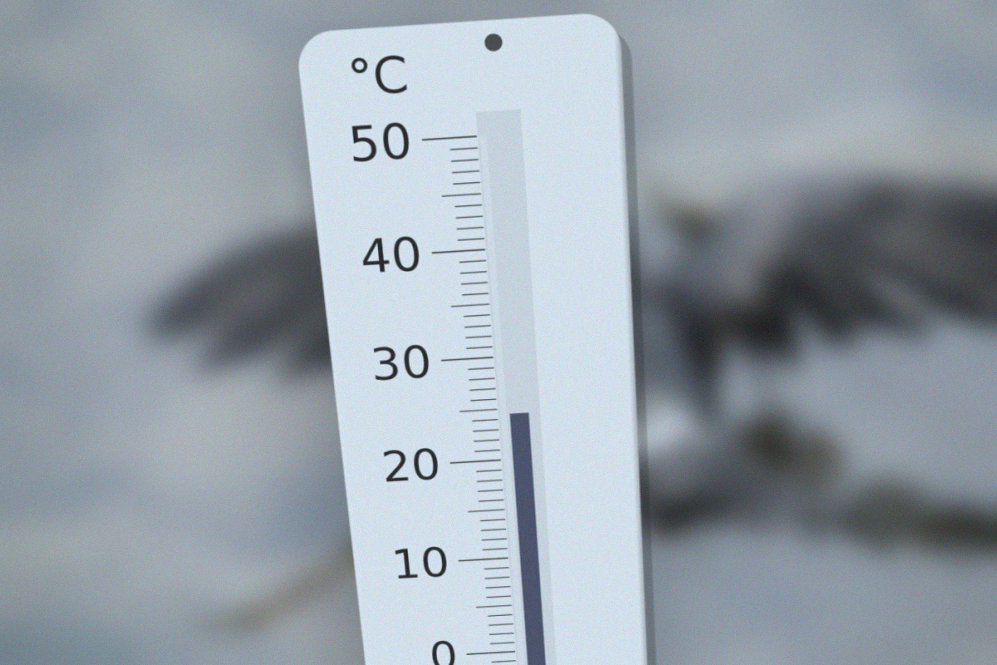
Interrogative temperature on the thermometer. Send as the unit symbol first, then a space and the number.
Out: °C 24.5
